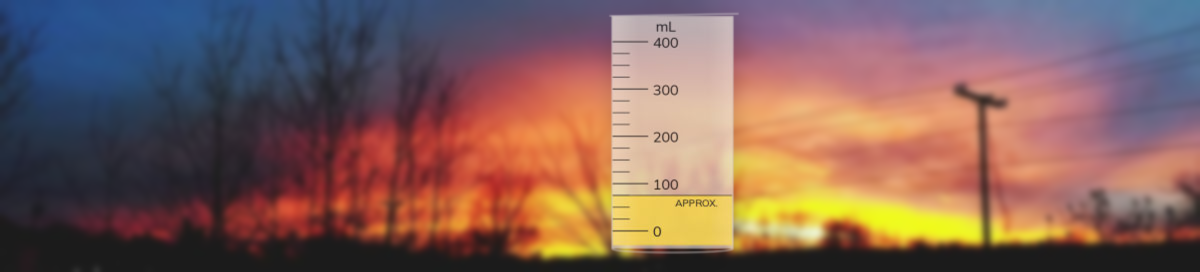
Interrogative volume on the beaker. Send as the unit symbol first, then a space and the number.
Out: mL 75
